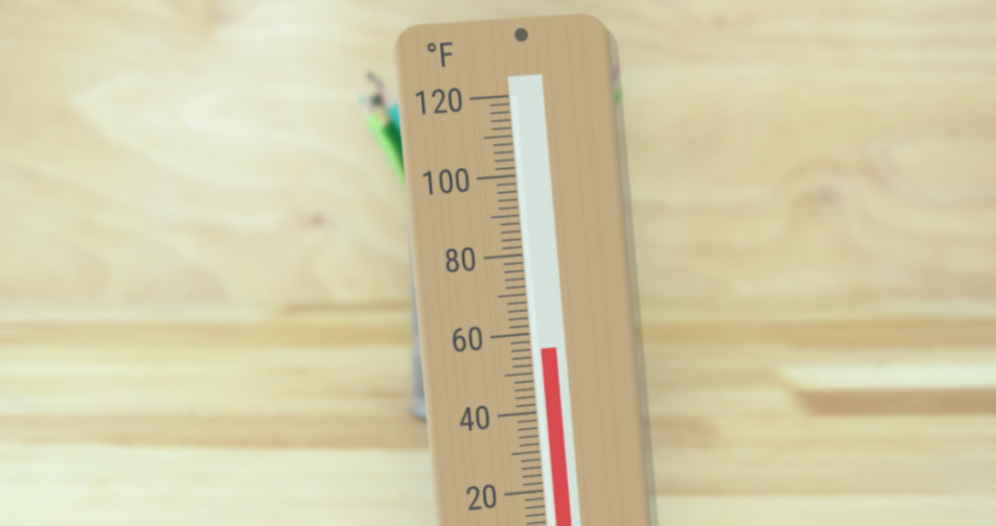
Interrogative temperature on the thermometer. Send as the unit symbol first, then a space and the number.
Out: °F 56
